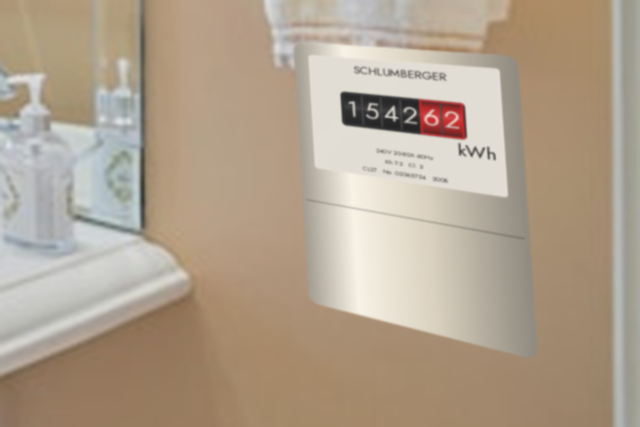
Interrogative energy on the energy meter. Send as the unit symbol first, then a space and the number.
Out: kWh 1542.62
